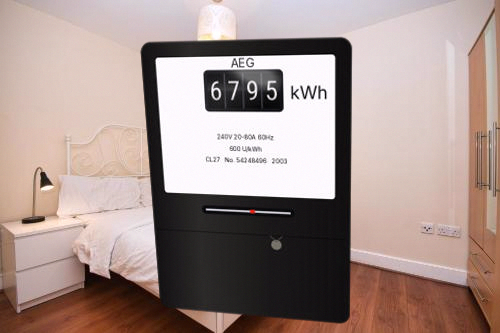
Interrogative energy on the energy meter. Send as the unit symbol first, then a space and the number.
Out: kWh 6795
